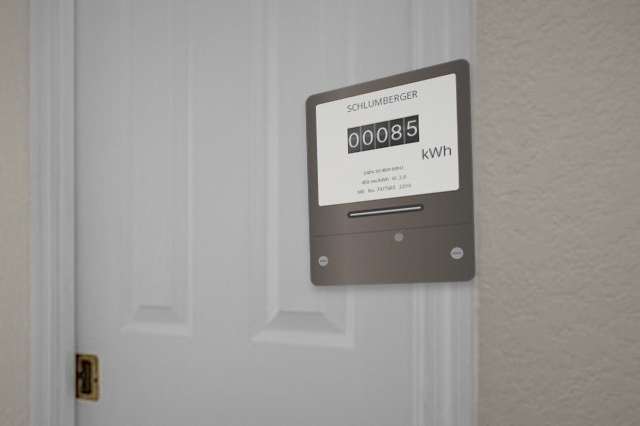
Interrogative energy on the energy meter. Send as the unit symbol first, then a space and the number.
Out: kWh 85
